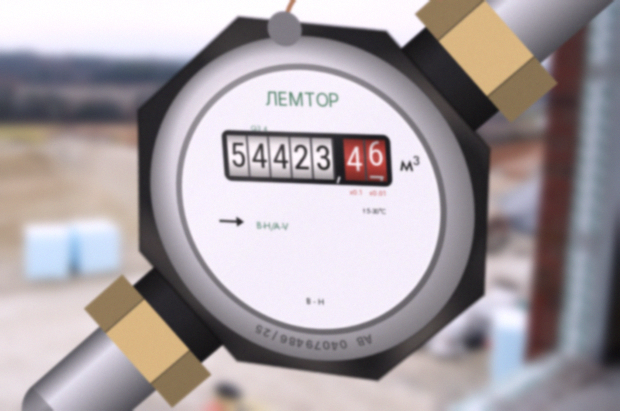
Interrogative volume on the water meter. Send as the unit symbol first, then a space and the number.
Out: m³ 54423.46
